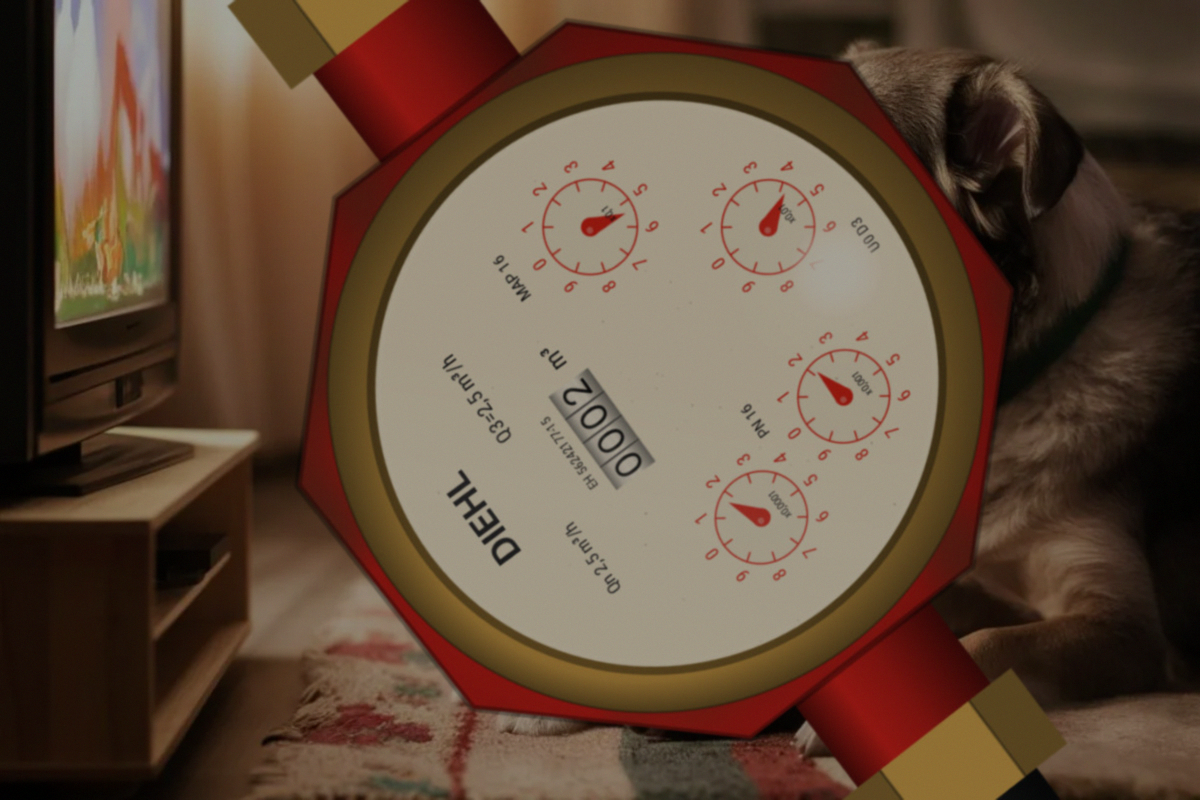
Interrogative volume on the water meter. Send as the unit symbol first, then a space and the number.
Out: m³ 2.5421
